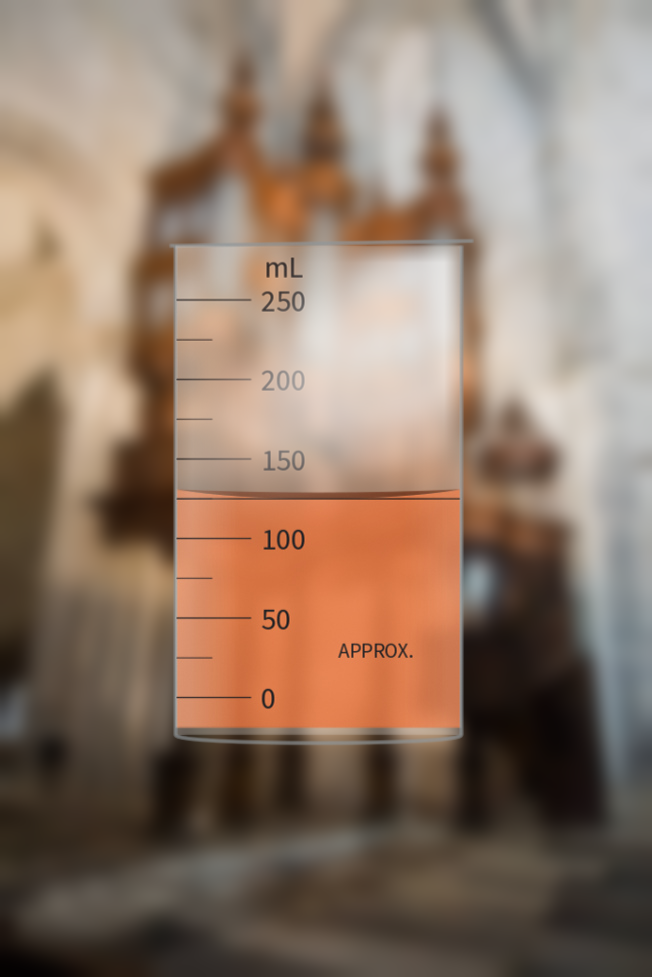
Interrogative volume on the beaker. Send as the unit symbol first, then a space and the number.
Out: mL 125
